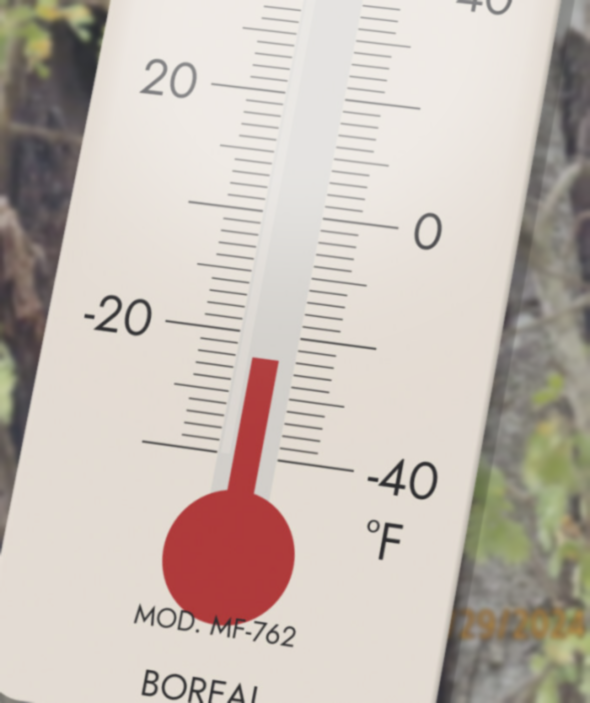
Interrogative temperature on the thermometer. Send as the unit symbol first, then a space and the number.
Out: °F -24
